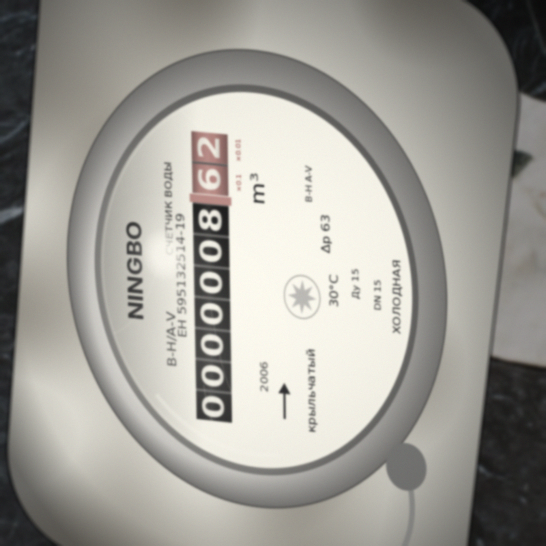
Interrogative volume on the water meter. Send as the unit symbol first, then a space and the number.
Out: m³ 8.62
